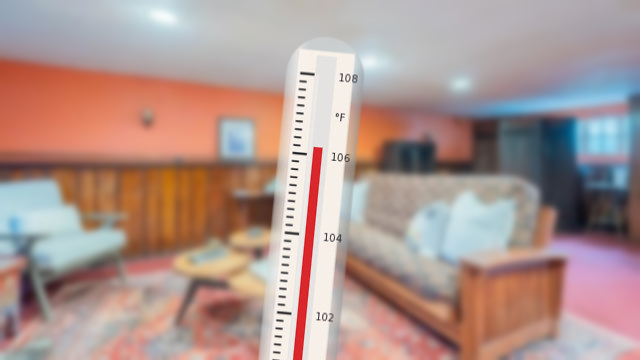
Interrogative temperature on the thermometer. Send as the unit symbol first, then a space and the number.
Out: °F 106.2
